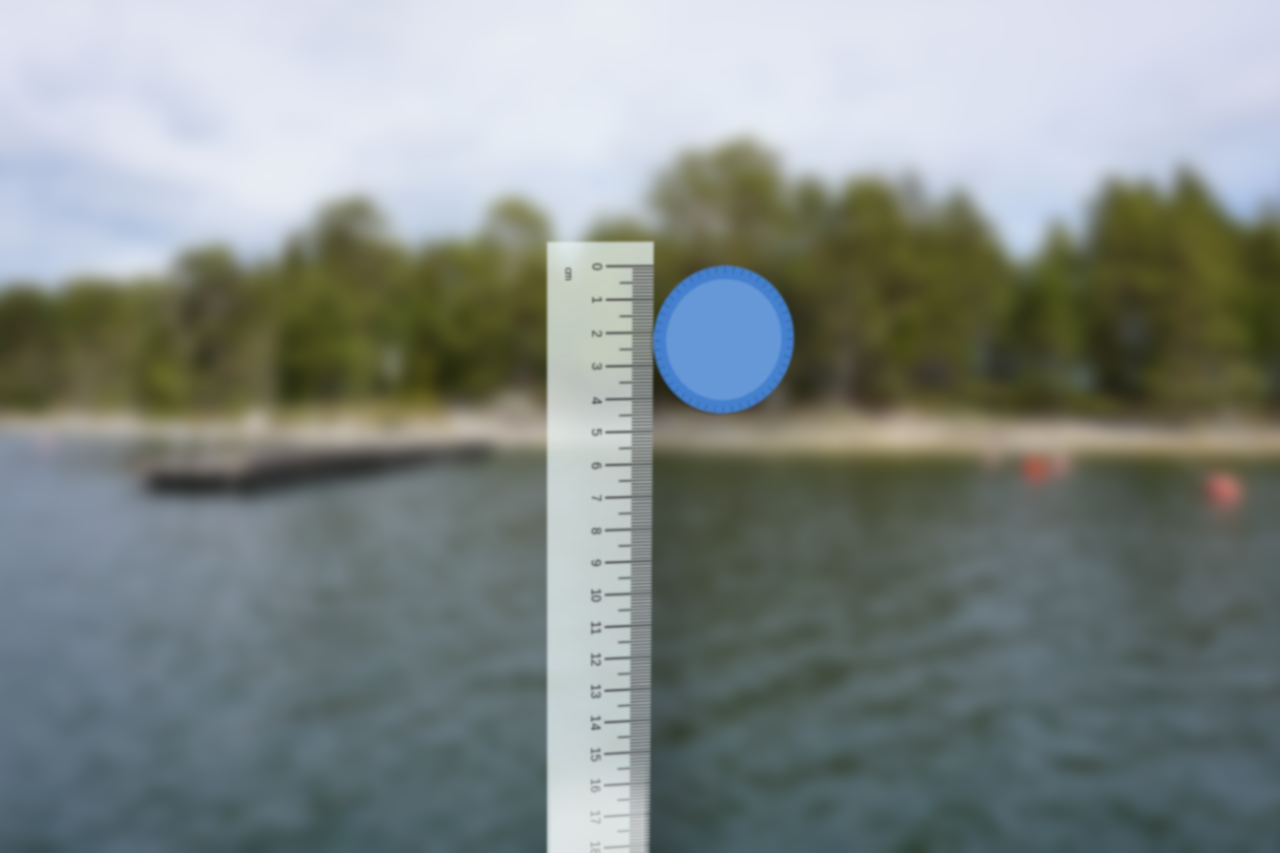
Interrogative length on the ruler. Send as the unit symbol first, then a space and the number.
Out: cm 4.5
